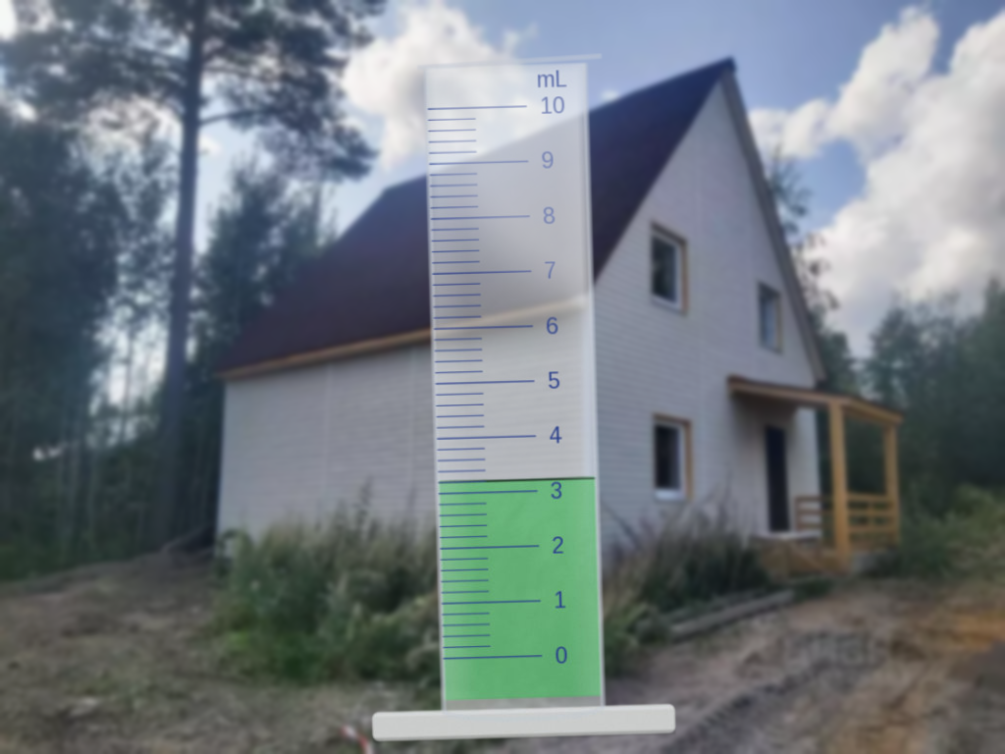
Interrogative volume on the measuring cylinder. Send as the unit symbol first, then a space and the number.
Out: mL 3.2
